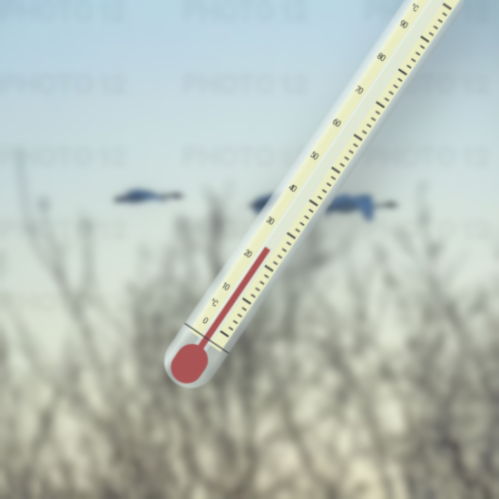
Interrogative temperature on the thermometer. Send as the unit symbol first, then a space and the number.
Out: °C 24
